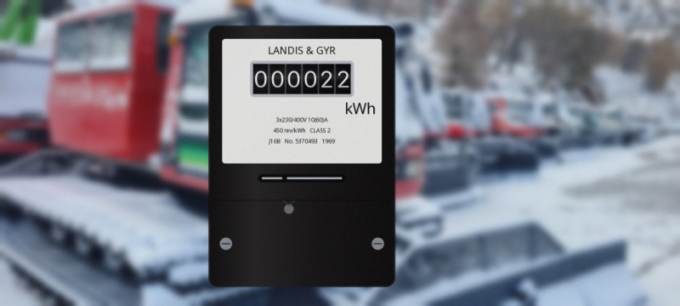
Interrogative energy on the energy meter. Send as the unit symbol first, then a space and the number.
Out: kWh 22
